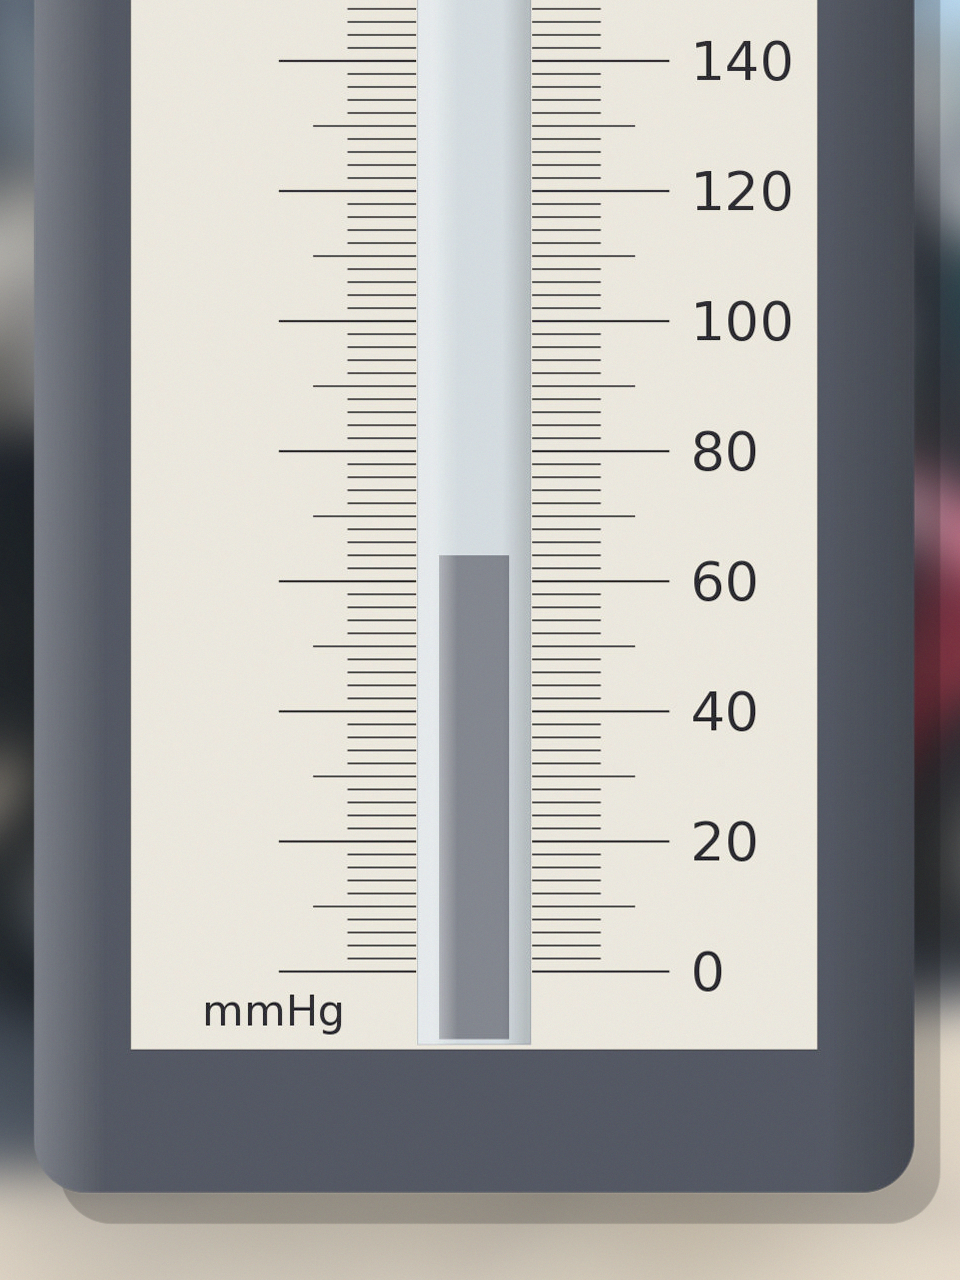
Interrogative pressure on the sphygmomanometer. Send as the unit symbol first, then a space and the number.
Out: mmHg 64
